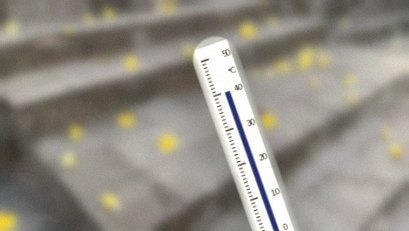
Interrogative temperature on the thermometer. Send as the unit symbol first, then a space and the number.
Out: °C 40
